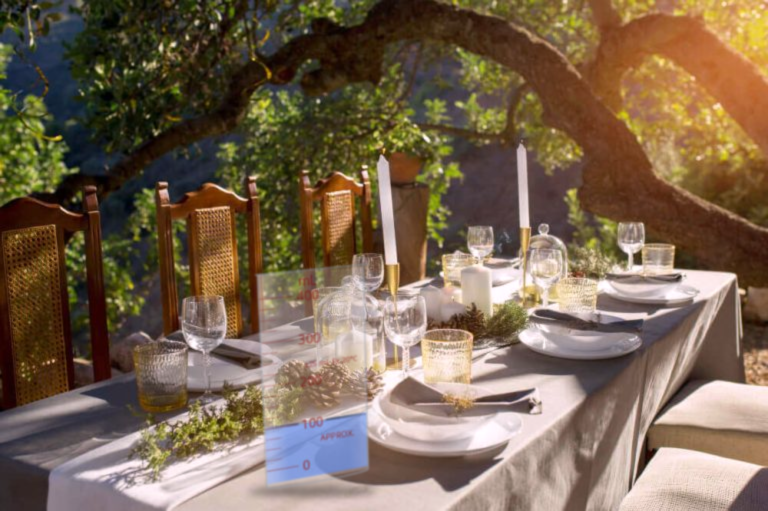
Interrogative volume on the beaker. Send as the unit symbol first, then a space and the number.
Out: mL 100
